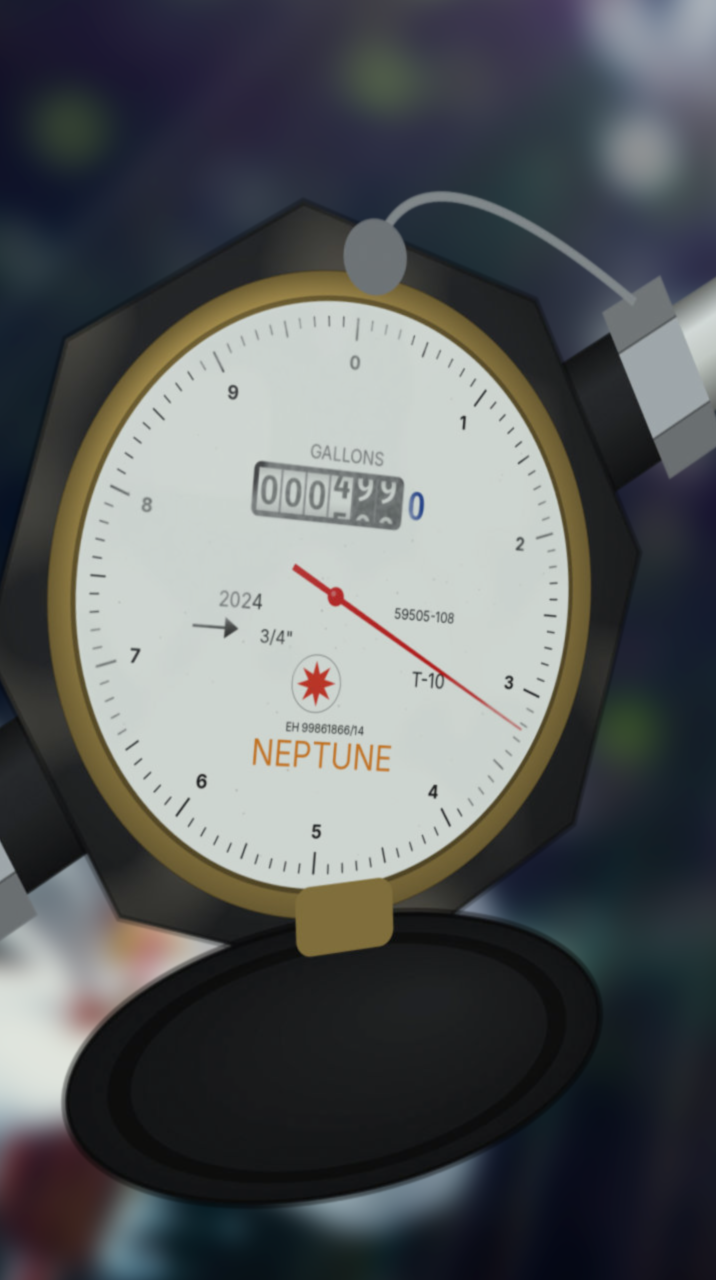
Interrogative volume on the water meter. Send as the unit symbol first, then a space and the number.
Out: gal 4993.2
